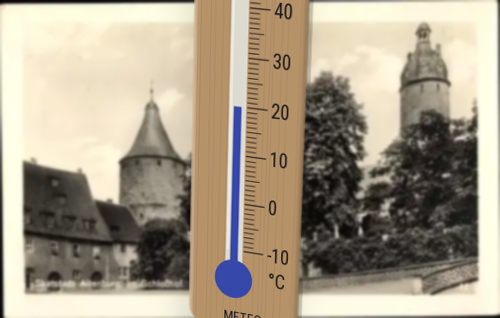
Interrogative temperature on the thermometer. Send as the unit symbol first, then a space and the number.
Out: °C 20
